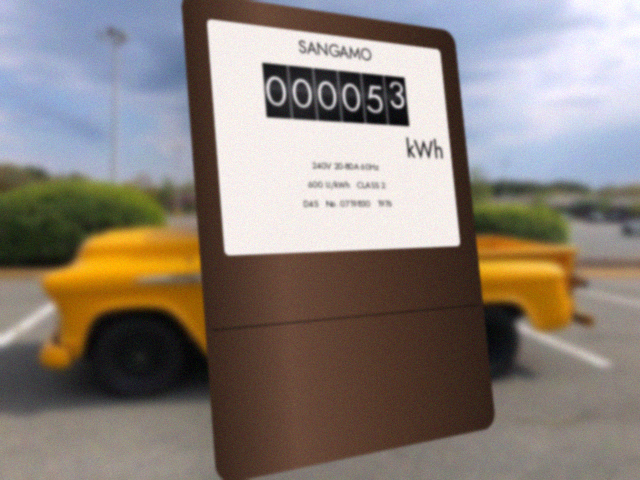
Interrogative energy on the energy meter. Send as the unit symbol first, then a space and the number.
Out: kWh 53
